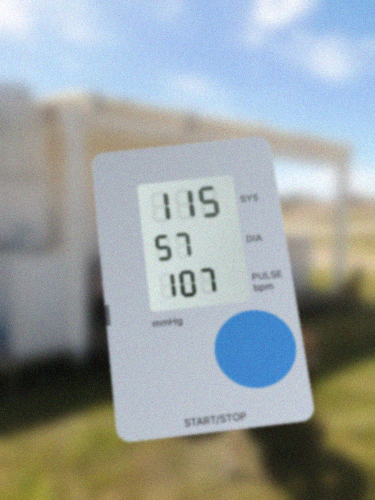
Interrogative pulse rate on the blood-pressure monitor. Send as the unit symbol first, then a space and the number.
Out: bpm 107
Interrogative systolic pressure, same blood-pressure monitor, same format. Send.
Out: mmHg 115
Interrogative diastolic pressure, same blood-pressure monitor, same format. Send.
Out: mmHg 57
